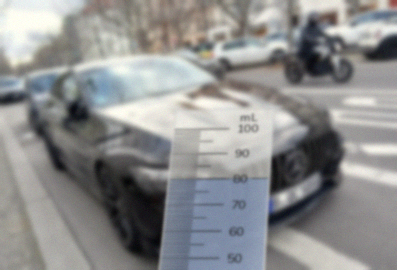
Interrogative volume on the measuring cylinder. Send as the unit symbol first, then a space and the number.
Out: mL 80
